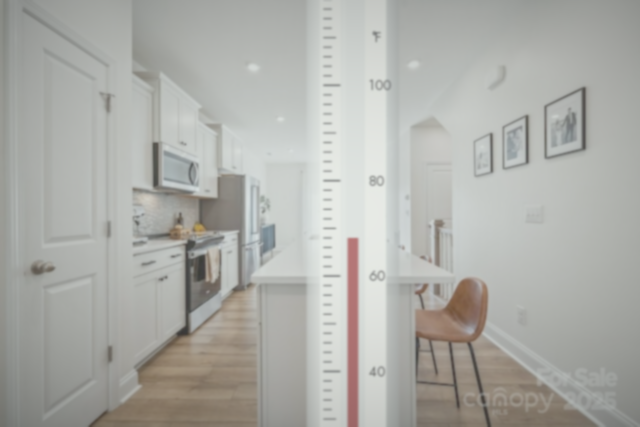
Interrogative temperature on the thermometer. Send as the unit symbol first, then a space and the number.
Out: °F 68
